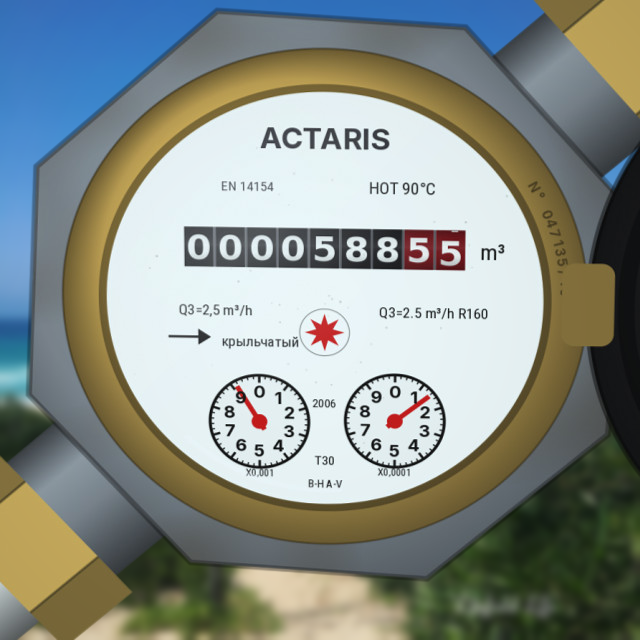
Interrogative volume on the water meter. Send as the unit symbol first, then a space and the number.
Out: m³ 588.5491
